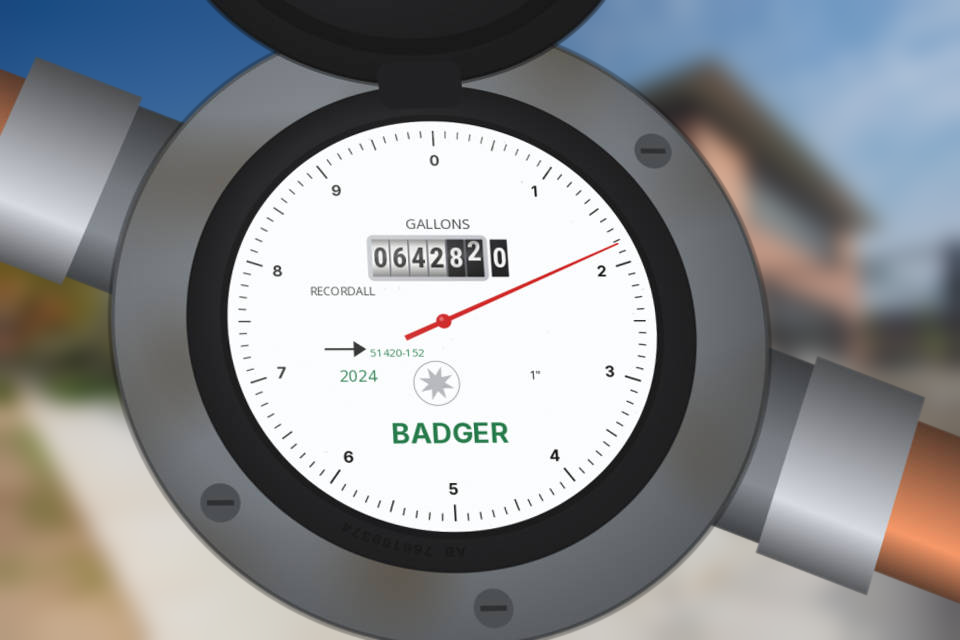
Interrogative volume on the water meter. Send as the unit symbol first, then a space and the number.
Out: gal 642821.8
